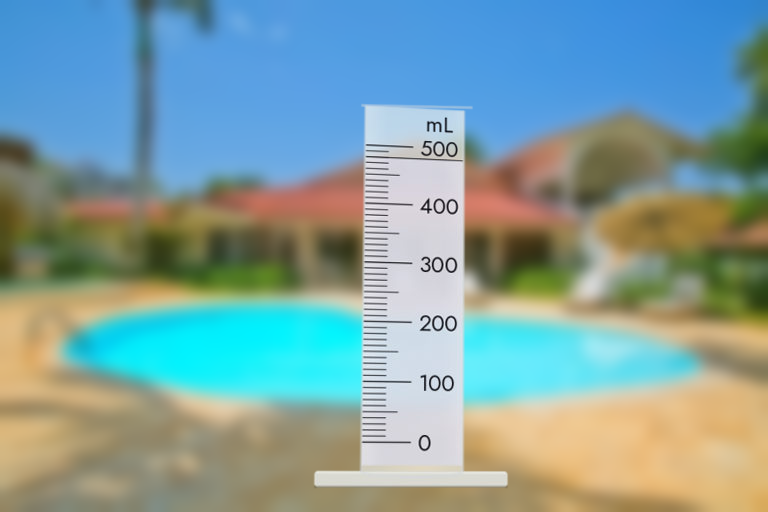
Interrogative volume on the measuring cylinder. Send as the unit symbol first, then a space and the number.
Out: mL 480
